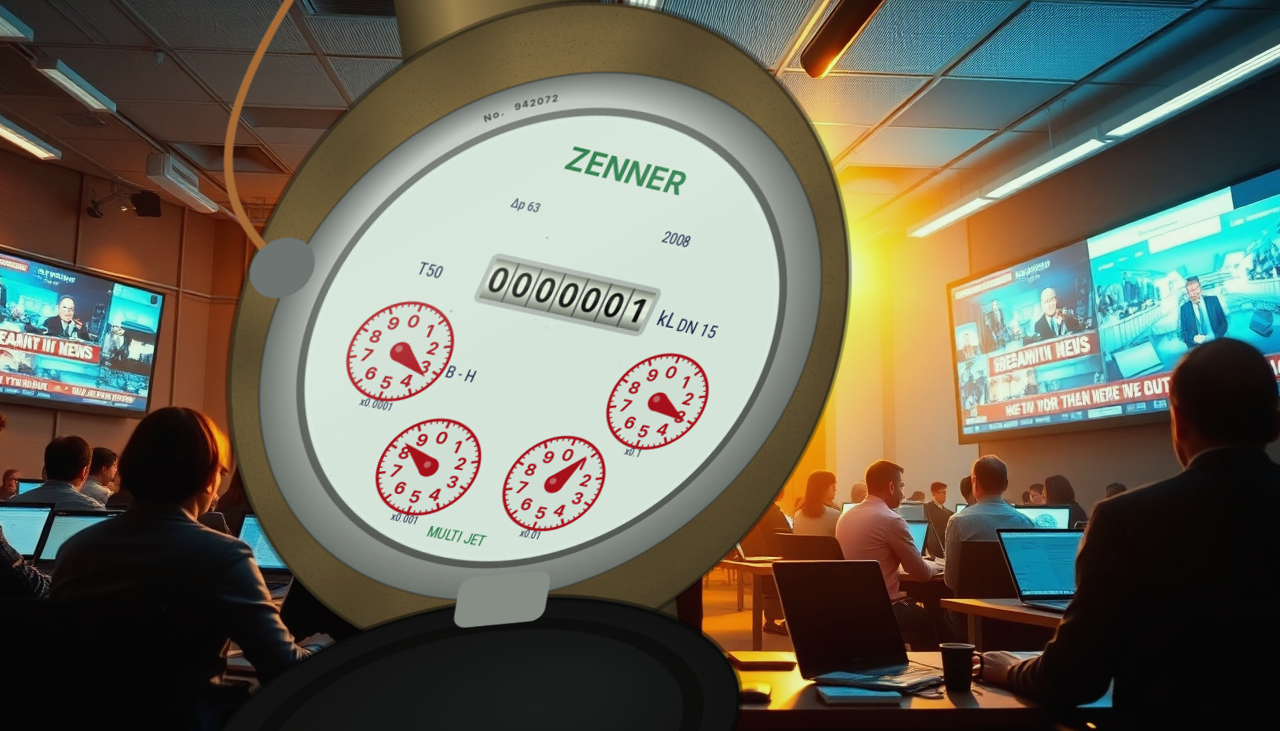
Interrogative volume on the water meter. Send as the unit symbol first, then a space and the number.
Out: kL 1.3083
